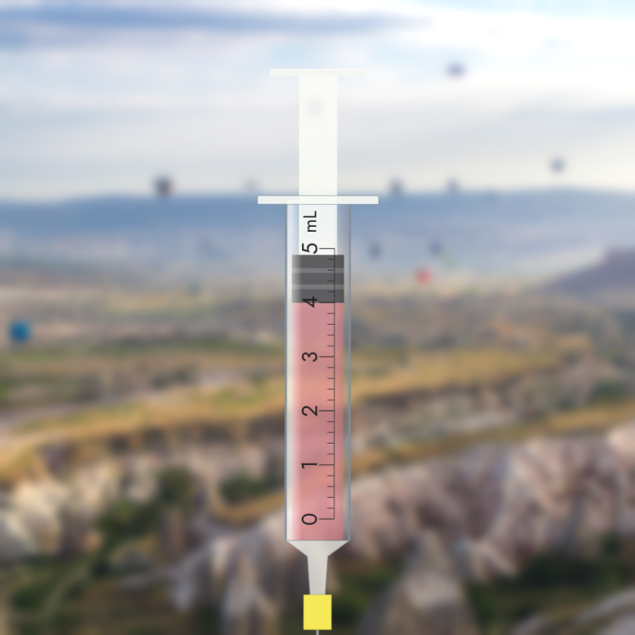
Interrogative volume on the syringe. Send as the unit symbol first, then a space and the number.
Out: mL 4
